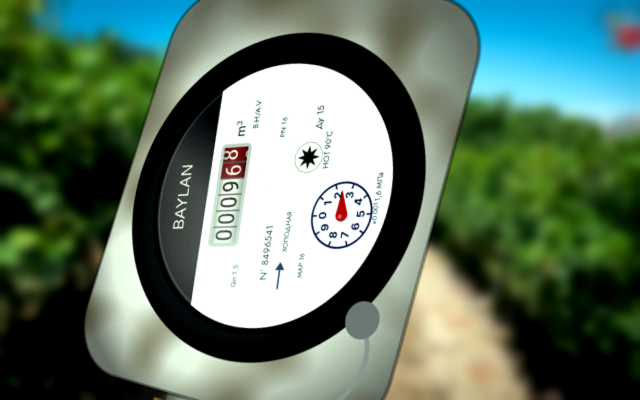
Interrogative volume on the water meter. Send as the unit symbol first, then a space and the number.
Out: m³ 9.682
